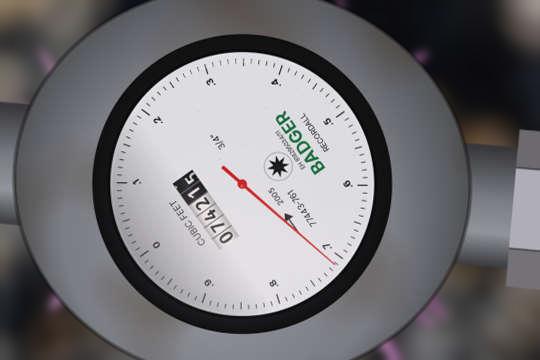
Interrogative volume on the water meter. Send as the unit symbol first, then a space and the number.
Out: ft³ 74214.71
